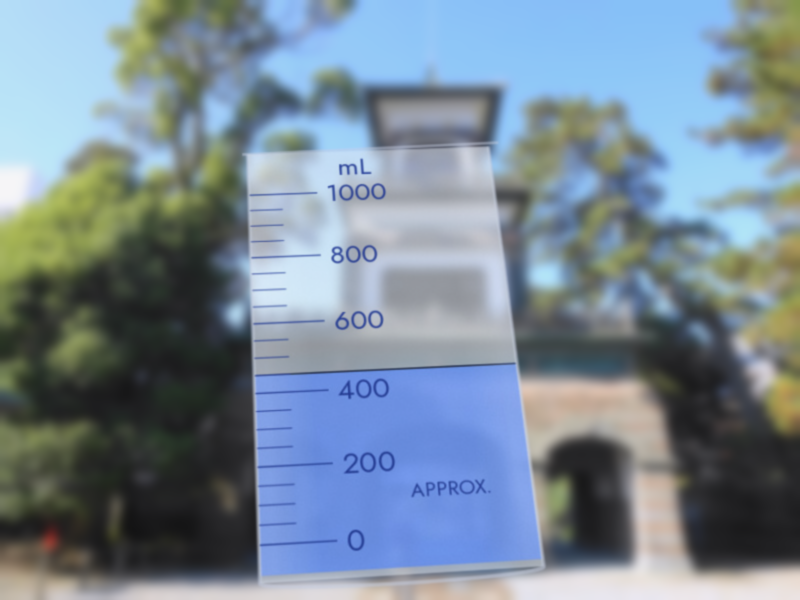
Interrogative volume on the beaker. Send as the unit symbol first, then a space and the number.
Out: mL 450
